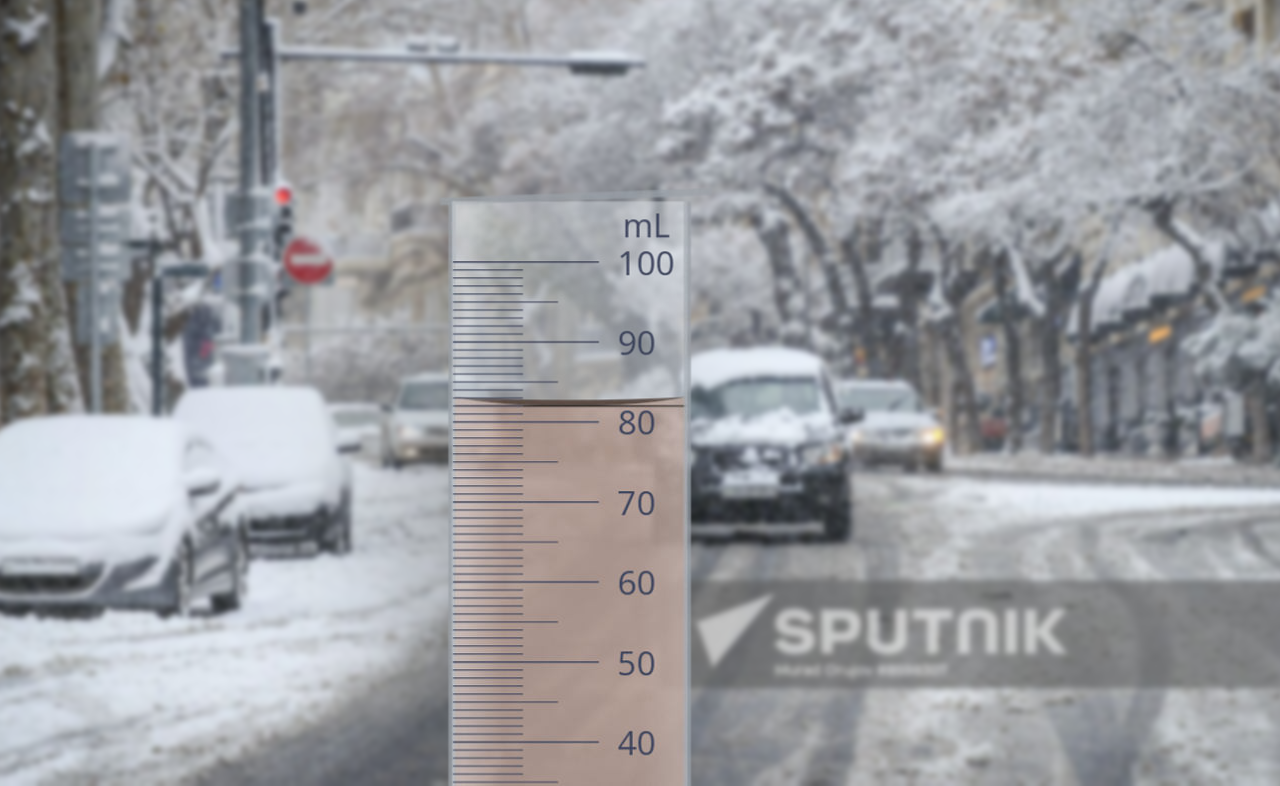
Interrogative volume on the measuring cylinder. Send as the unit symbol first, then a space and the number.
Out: mL 82
